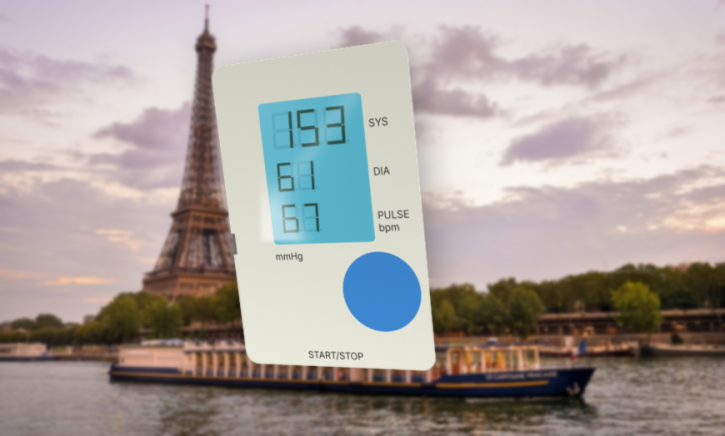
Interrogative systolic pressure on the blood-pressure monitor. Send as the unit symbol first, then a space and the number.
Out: mmHg 153
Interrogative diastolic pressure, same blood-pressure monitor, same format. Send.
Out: mmHg 61
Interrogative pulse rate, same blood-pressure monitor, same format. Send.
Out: bpm 67
